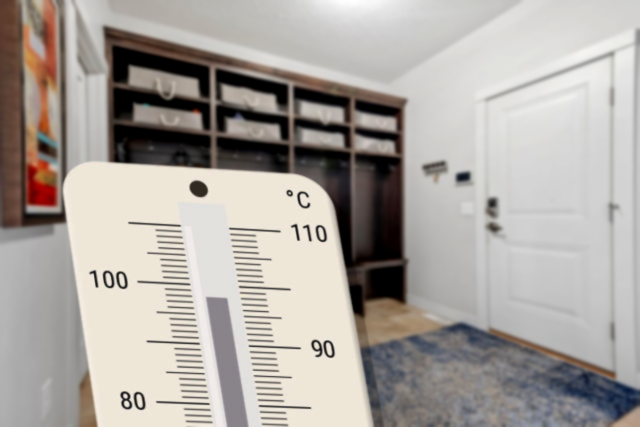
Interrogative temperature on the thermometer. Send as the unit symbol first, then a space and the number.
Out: °C 98
